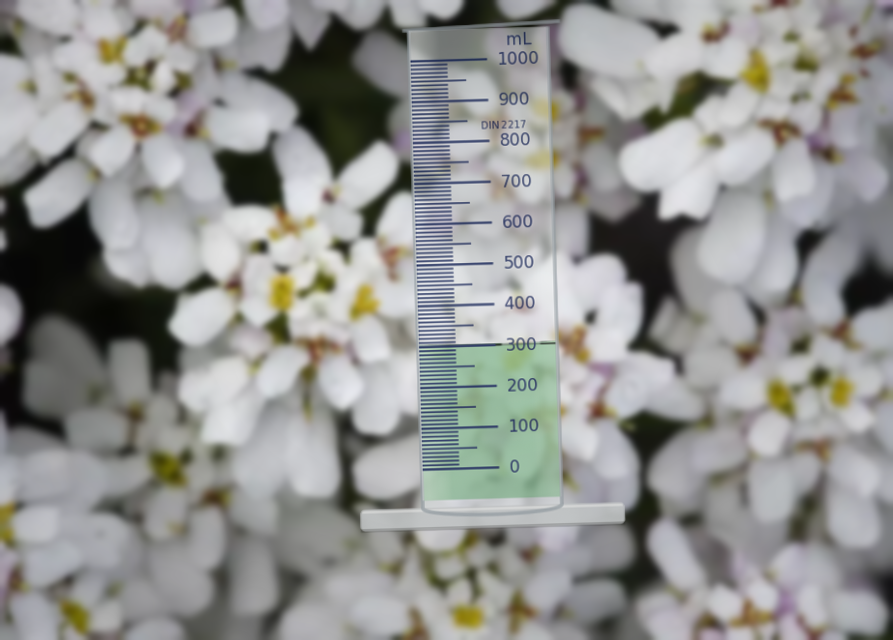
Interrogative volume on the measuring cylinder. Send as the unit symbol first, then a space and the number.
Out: mL 300
